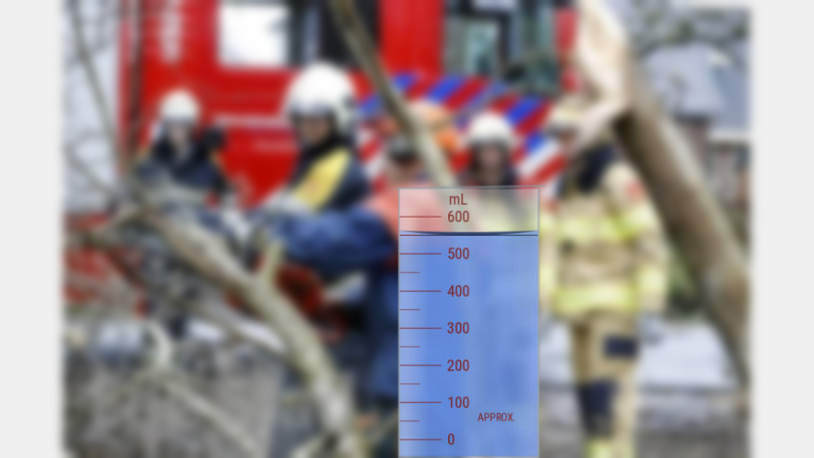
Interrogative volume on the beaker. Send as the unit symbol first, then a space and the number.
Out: mL 550
